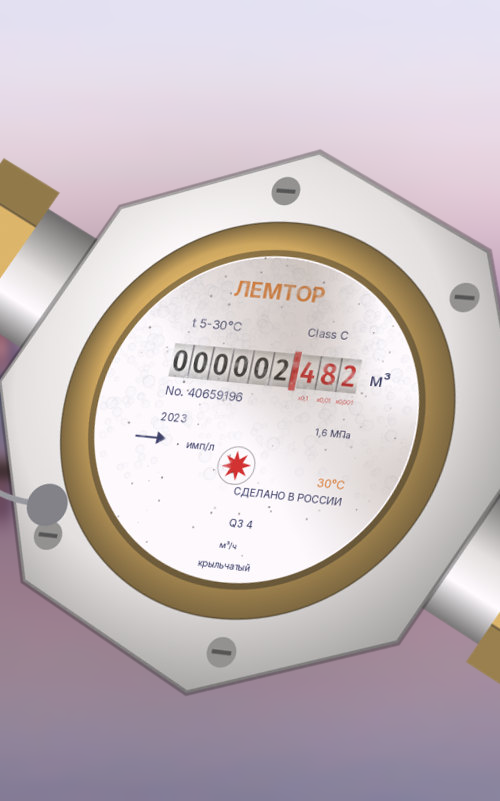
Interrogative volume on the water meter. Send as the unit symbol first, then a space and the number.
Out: m³ 2.482
